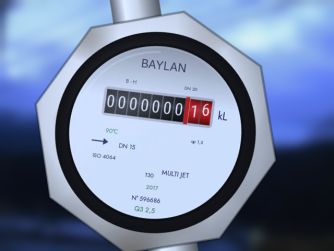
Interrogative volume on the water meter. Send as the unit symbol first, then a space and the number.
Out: kL 0.16
